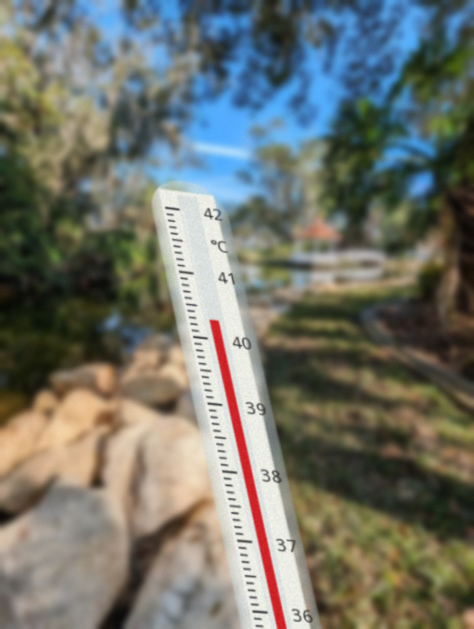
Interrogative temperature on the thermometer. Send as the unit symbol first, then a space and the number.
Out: °C 40.3
